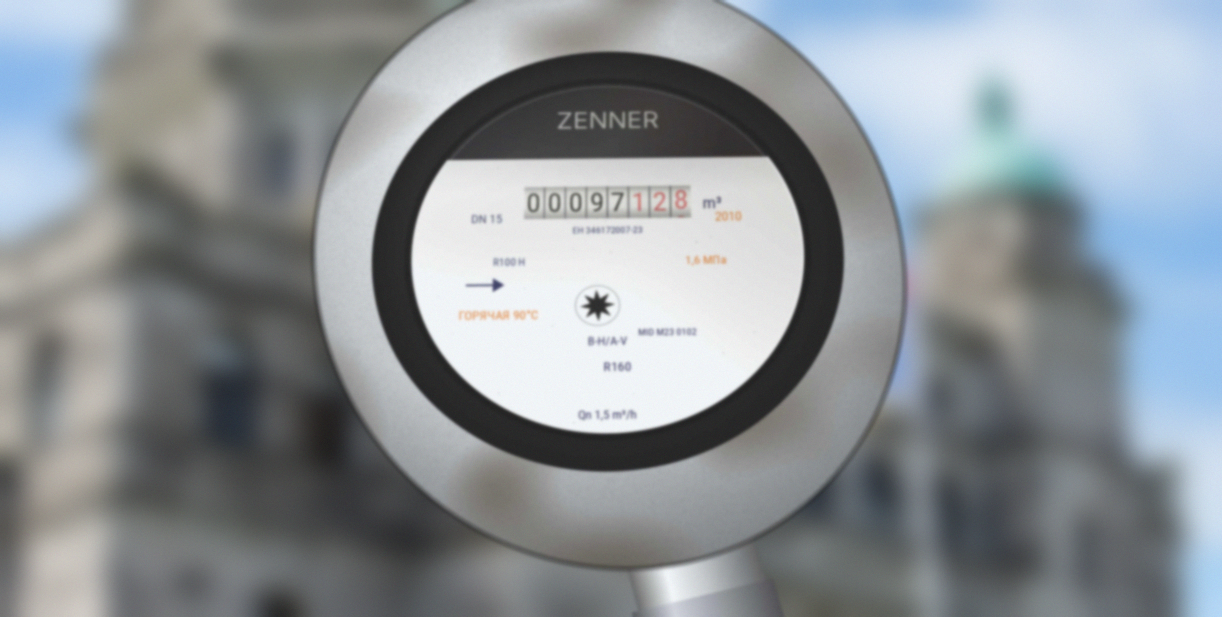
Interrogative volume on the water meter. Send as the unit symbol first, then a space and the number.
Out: m³ 97.128
